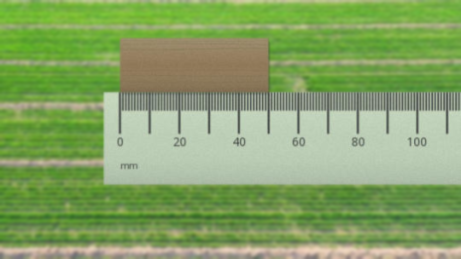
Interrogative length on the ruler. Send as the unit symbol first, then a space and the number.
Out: mm 50
